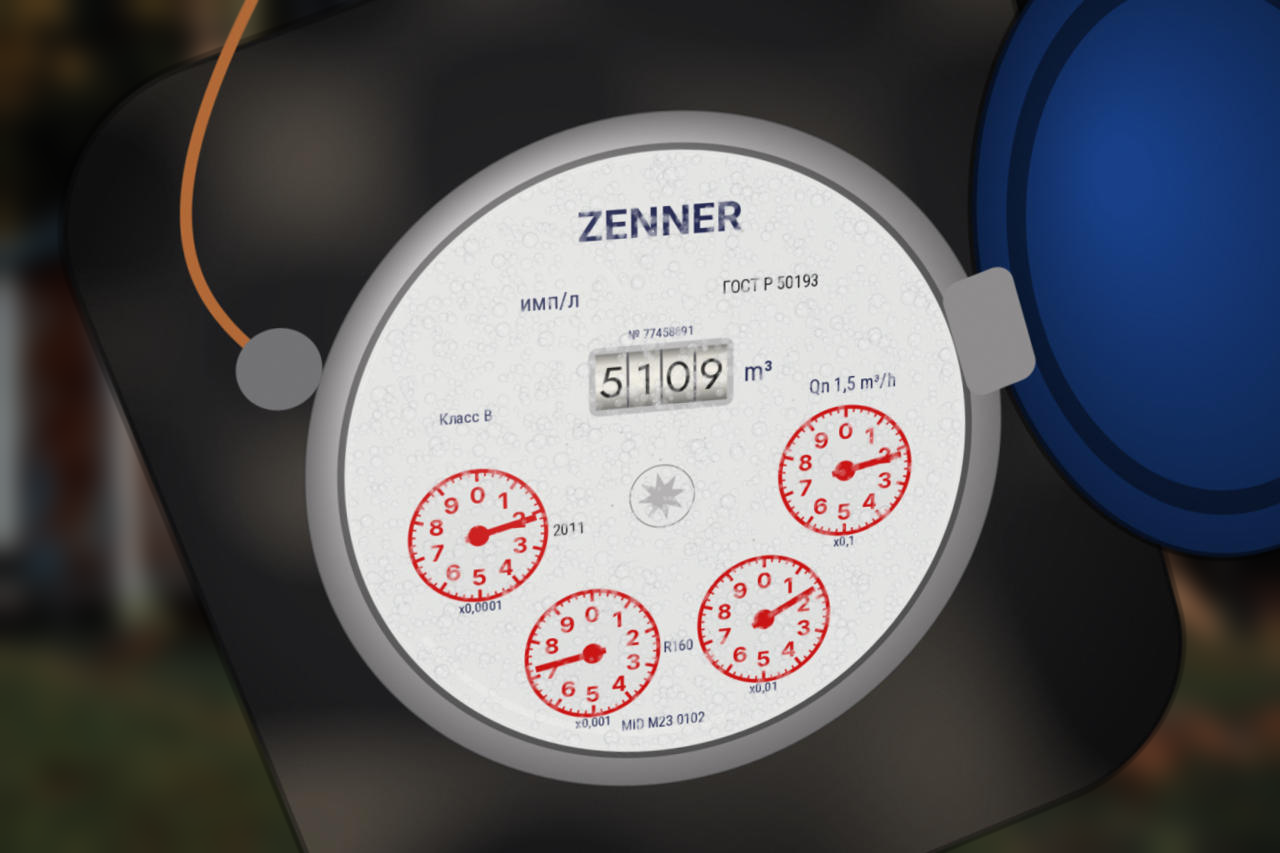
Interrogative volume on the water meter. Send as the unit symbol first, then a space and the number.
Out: m³ 5109.2172
